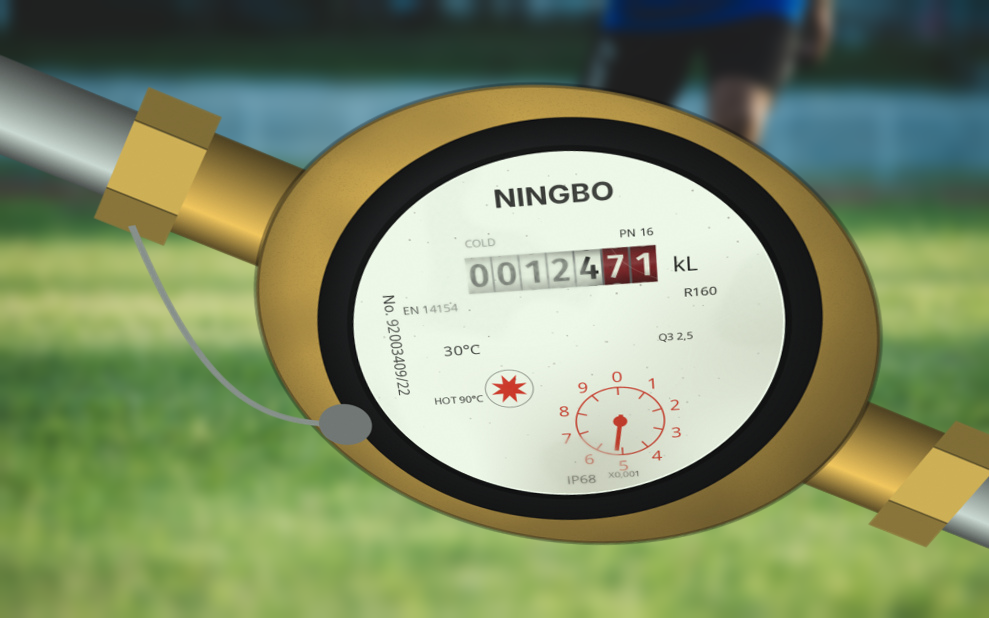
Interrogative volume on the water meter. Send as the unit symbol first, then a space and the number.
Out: kL 124.715
